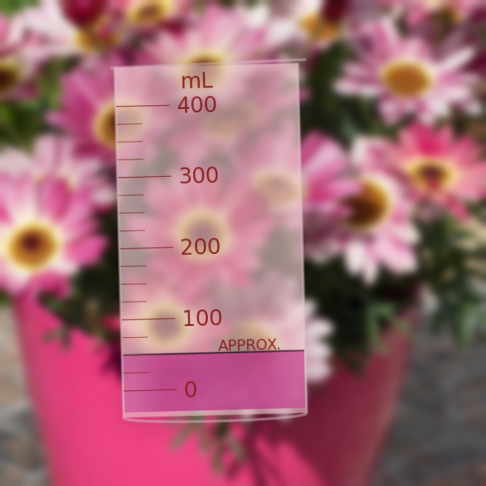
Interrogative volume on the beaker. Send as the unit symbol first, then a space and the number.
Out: mL 50
